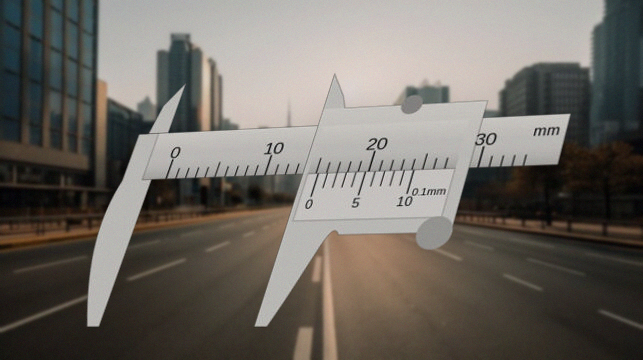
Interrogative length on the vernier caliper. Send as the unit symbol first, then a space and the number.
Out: mm 15.2
